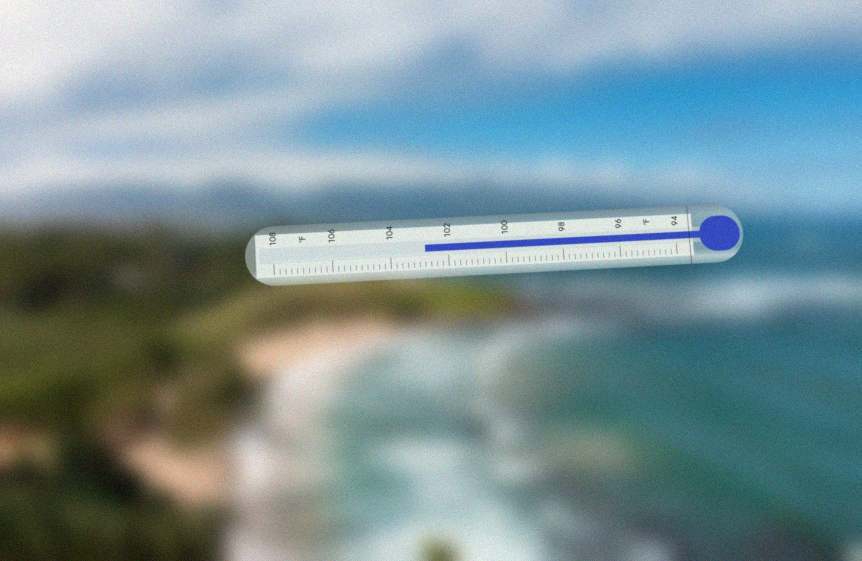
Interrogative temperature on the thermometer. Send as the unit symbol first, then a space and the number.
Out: °F 102.8
